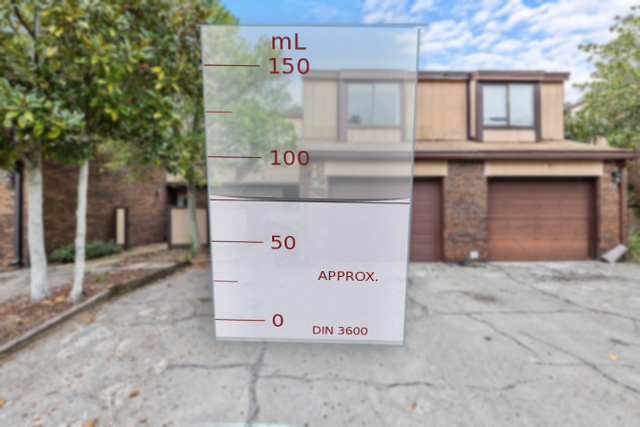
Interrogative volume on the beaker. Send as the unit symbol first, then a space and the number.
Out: mL 75
